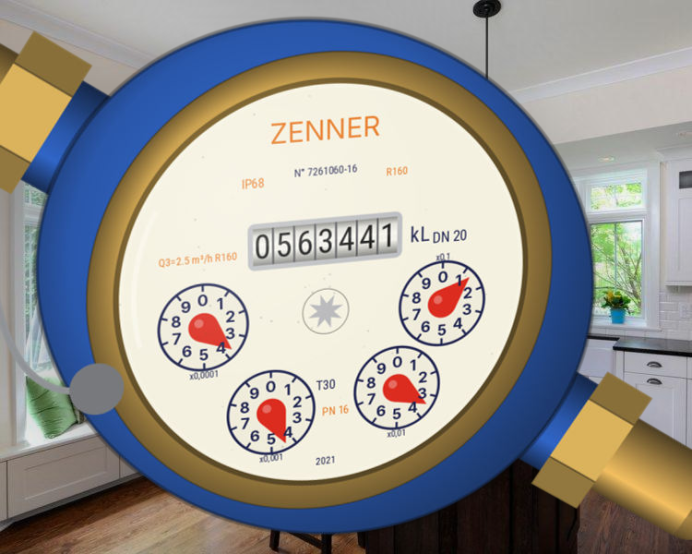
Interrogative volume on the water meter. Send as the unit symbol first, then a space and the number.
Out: kL 563441.1343
